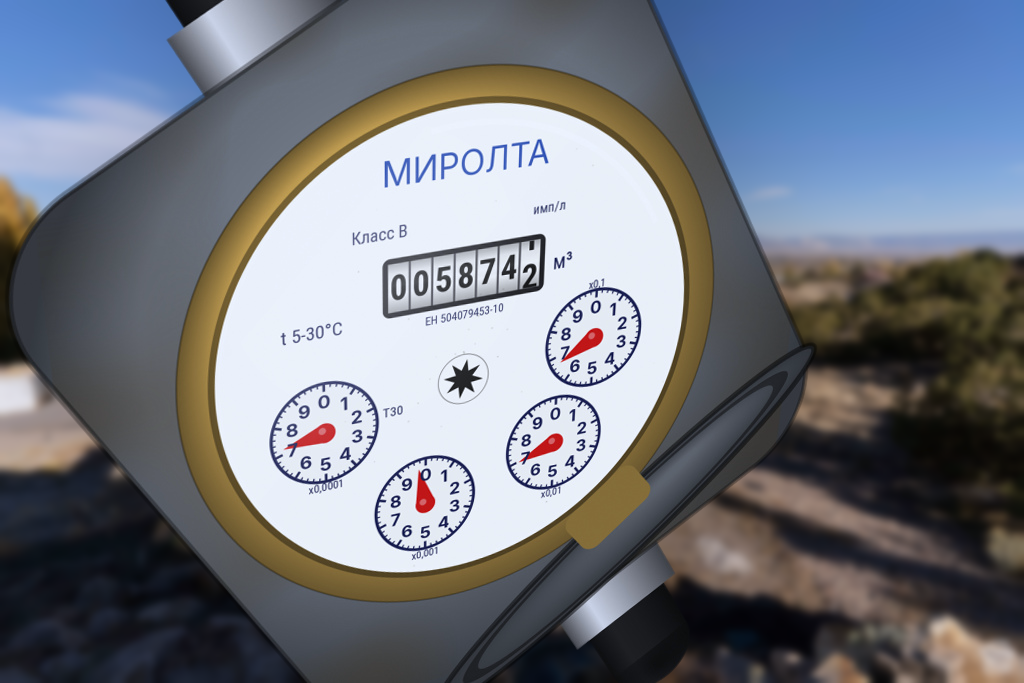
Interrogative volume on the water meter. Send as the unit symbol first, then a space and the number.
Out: m³ 58741.6697
